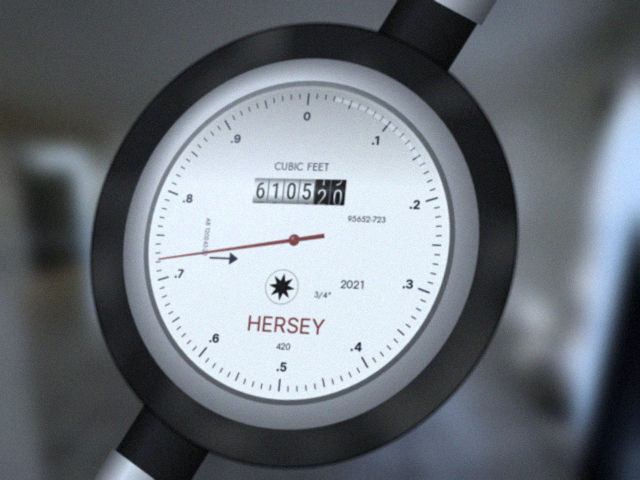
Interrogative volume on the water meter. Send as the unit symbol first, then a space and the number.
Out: ft³ 610519.72
